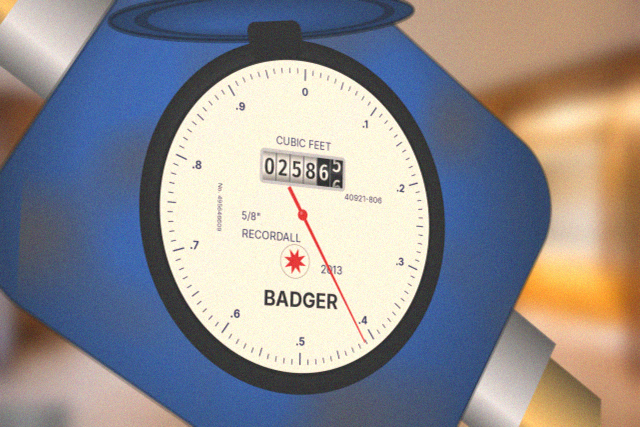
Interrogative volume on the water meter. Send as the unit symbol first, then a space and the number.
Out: ft³ 25865.41
